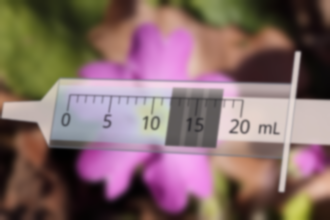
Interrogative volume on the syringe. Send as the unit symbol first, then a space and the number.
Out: mL 12
